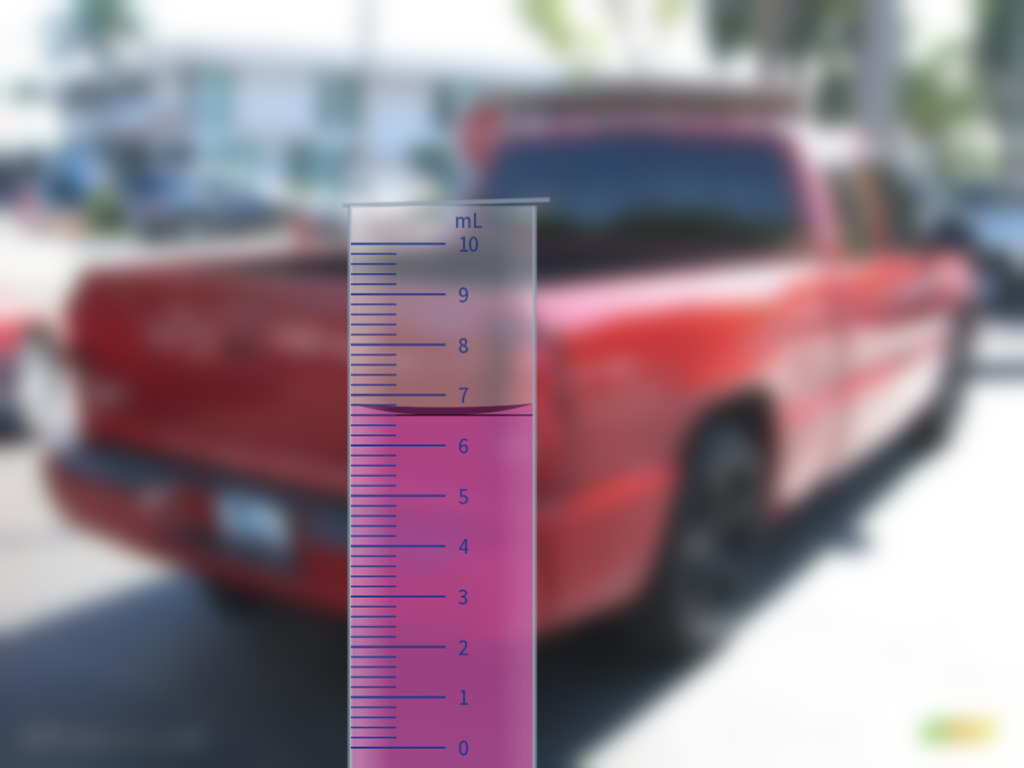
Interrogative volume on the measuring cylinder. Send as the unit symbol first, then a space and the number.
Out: mL 6.6
